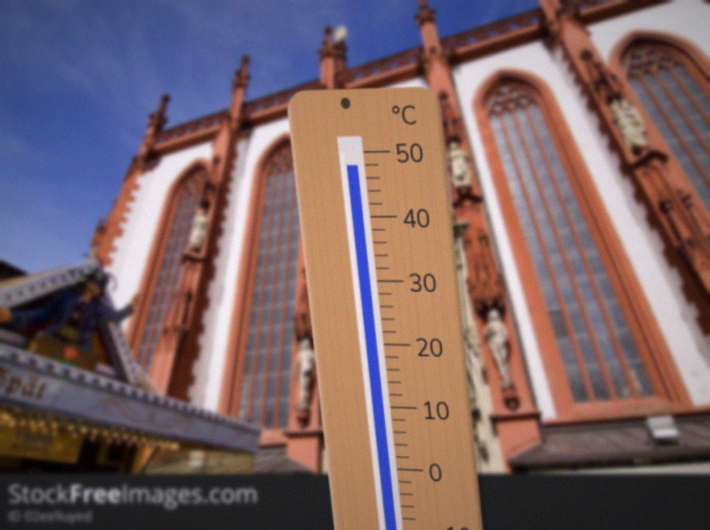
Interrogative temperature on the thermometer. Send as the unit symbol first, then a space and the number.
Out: °C 48
